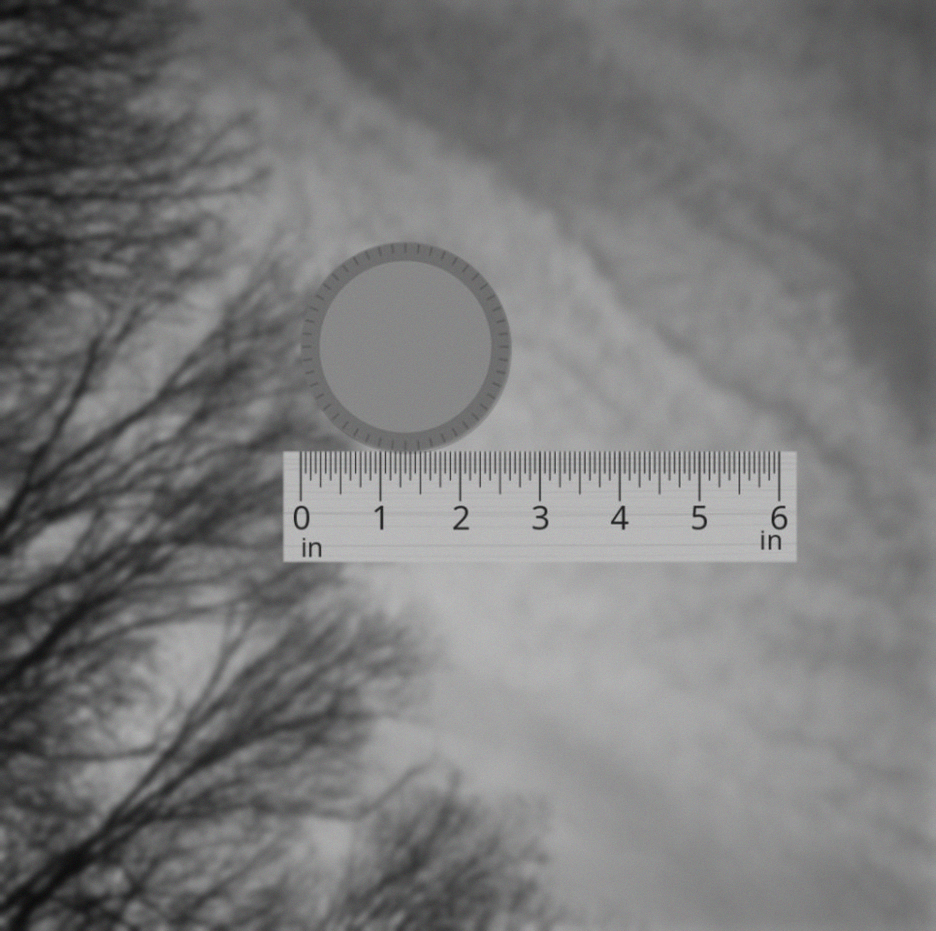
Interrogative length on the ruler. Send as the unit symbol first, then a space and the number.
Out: in 2.625
